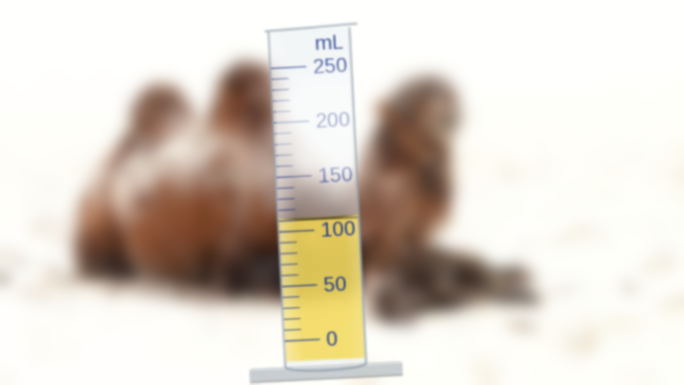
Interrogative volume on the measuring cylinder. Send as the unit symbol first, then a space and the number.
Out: mL 110
